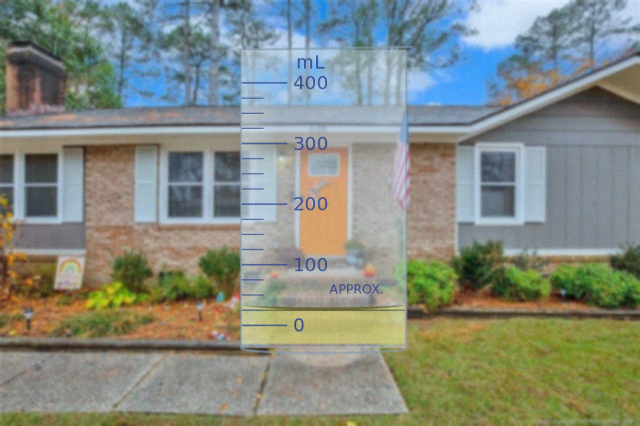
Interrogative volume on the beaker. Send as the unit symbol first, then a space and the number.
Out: mL 25
